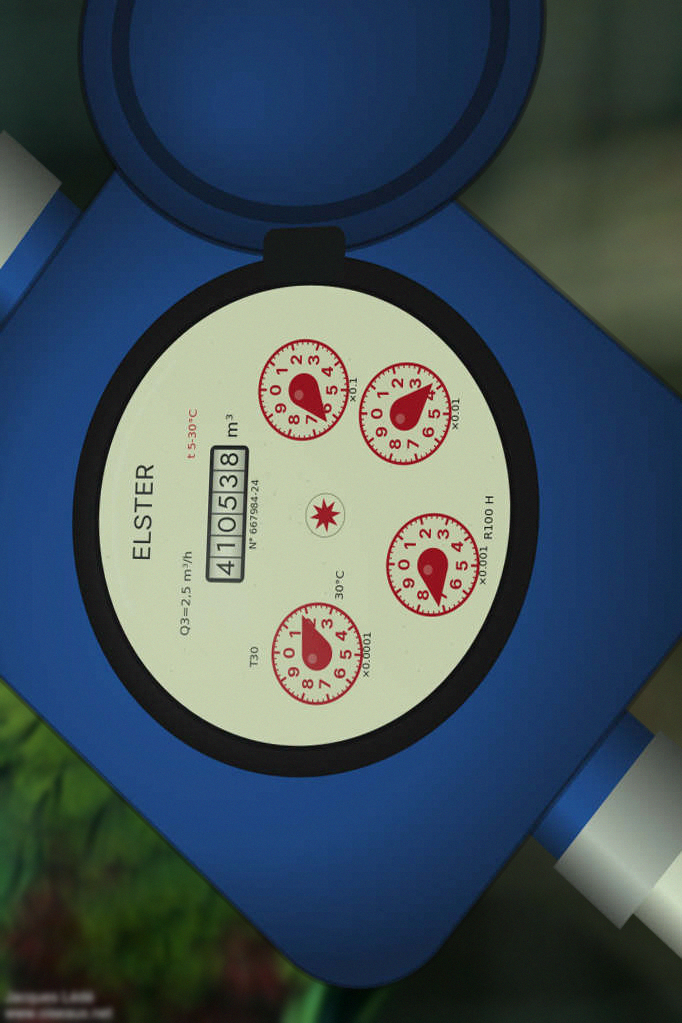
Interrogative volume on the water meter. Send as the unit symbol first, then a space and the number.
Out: m³ 410538.6371
